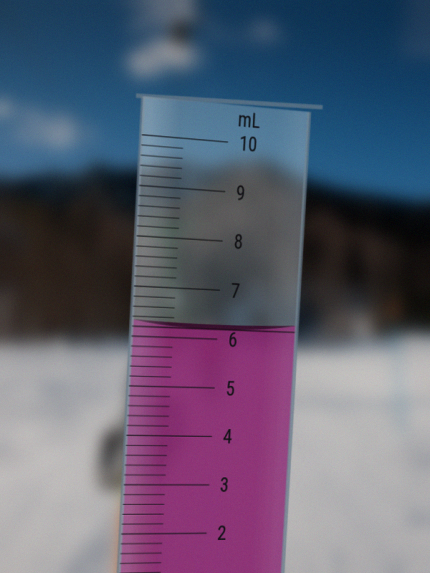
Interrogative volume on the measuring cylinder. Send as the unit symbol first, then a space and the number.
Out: mL 6.2
